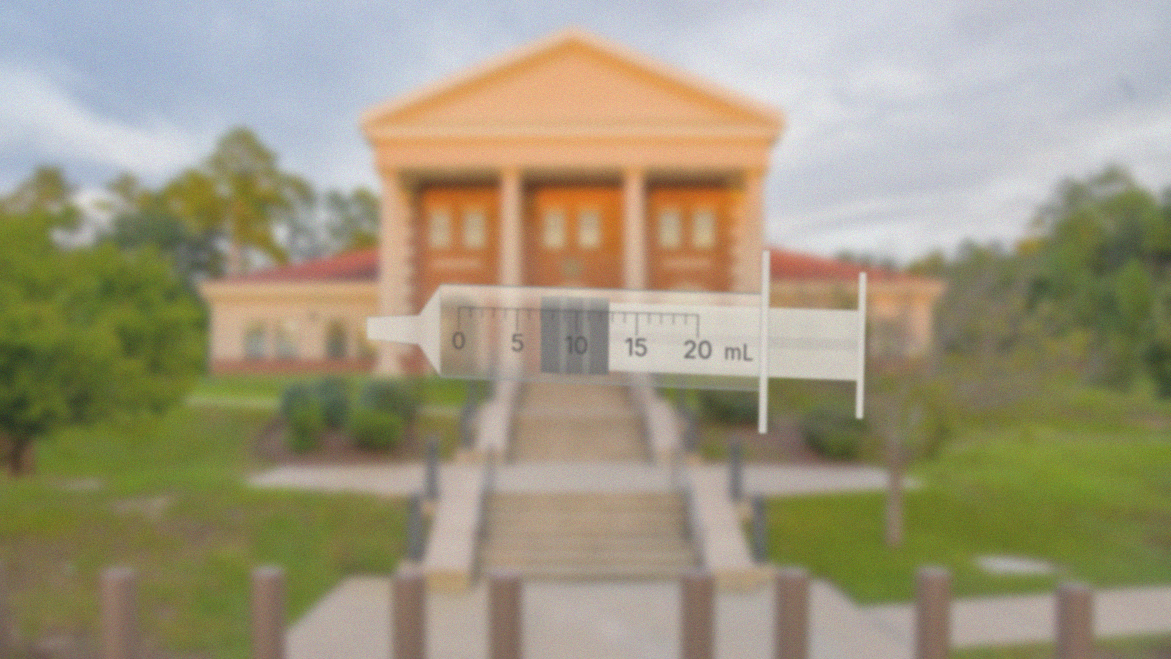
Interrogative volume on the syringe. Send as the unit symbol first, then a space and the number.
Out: mL 7
